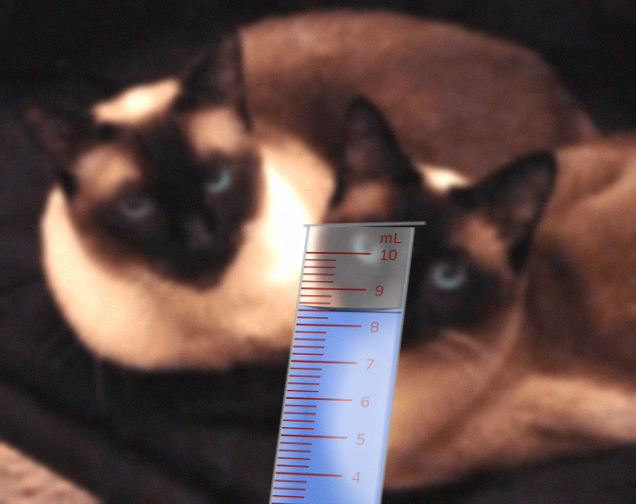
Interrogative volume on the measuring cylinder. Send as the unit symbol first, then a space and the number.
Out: mL 8.4
